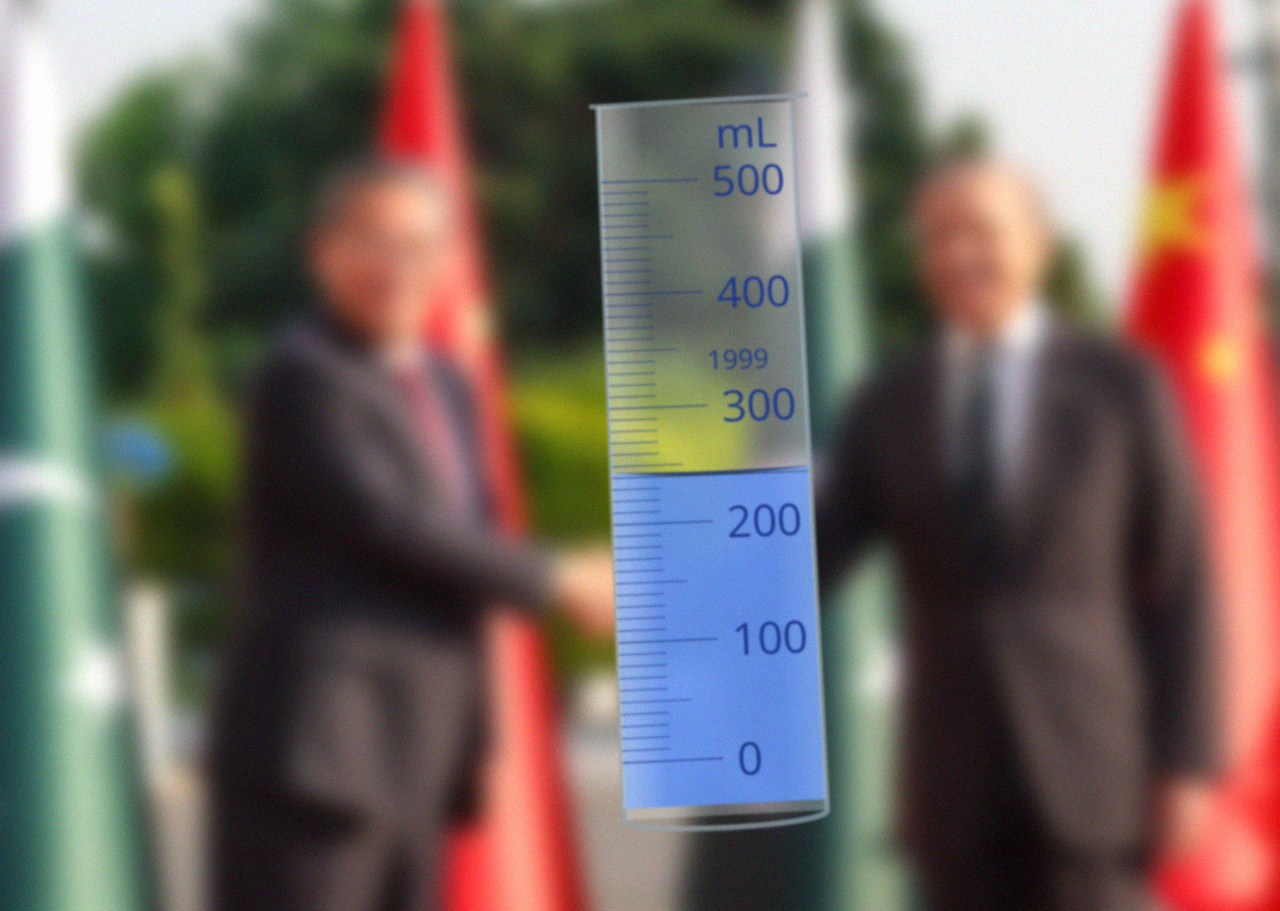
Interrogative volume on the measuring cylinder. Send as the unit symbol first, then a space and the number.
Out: mL 240
